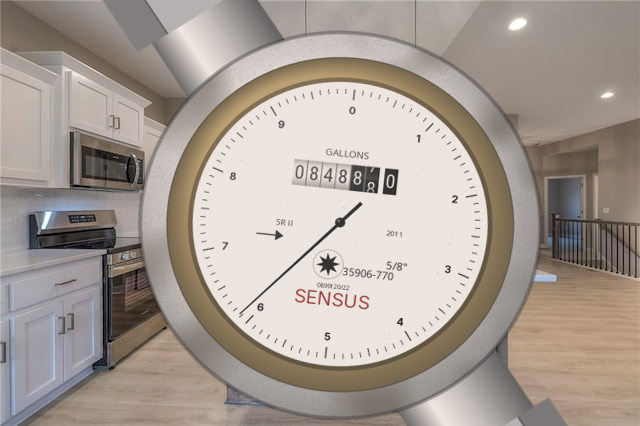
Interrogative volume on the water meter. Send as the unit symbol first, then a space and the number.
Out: gal 848876.1
